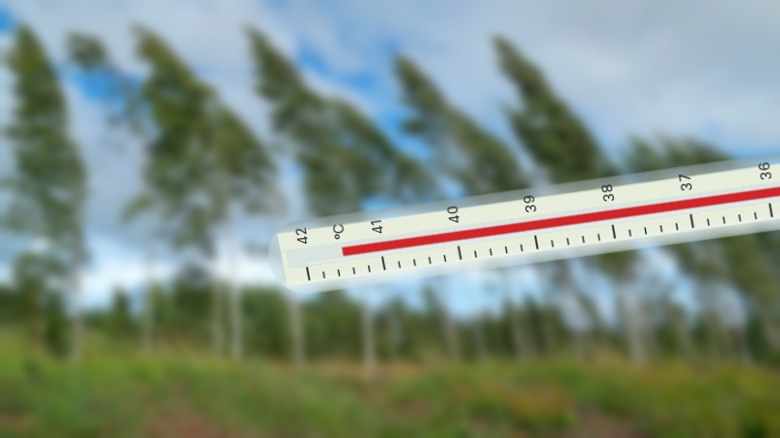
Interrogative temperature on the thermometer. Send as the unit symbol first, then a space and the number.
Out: °C 41.5
